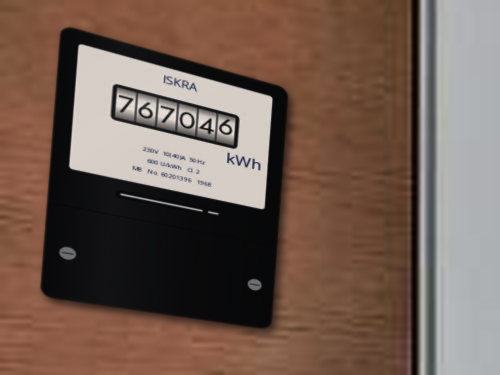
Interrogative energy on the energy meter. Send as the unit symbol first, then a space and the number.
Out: kWh 767046
